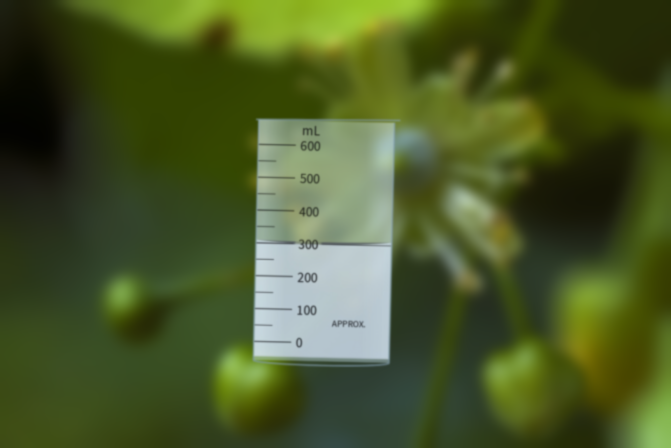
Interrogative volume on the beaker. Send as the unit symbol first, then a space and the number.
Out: mL 300
